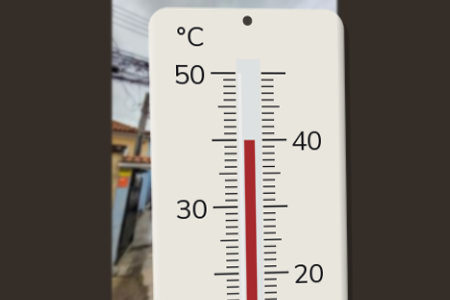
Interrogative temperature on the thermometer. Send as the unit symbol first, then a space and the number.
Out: °C 40
